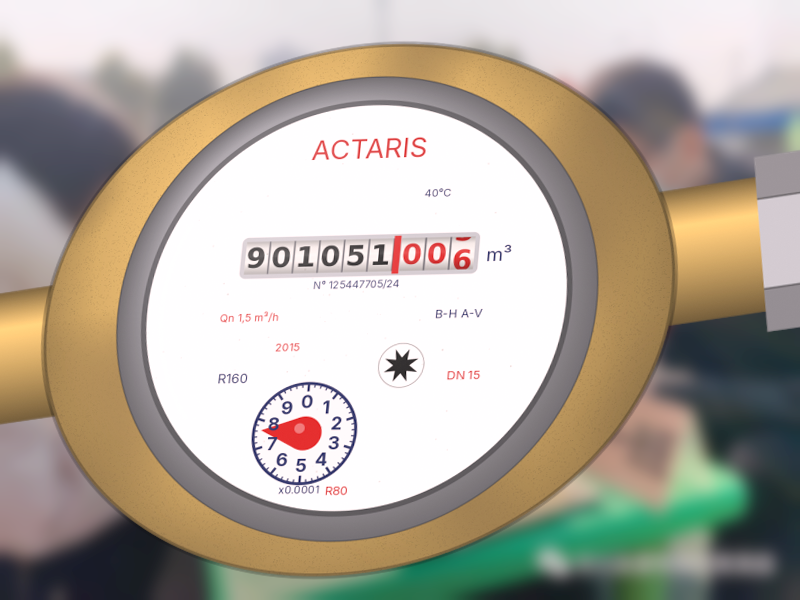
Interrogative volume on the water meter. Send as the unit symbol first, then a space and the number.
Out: m³ 901051.0057
